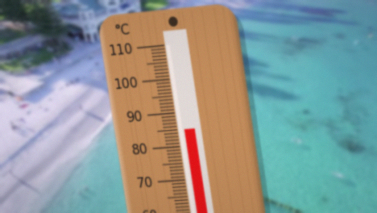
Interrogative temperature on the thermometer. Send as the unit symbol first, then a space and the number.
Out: °C 85
